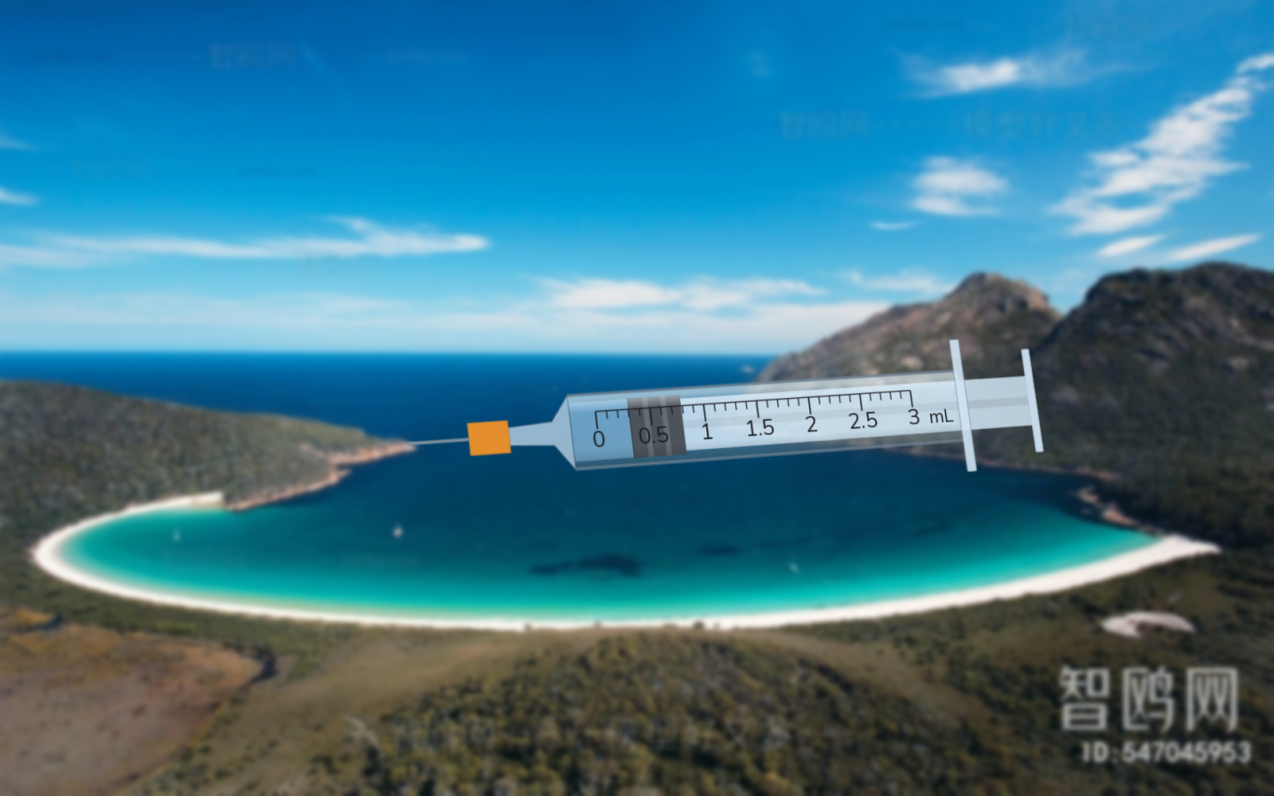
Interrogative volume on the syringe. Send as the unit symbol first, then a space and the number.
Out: mL 0.3
